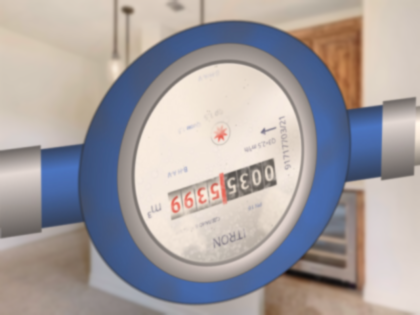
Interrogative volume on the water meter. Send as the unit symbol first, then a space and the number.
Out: m³ 35.5399
